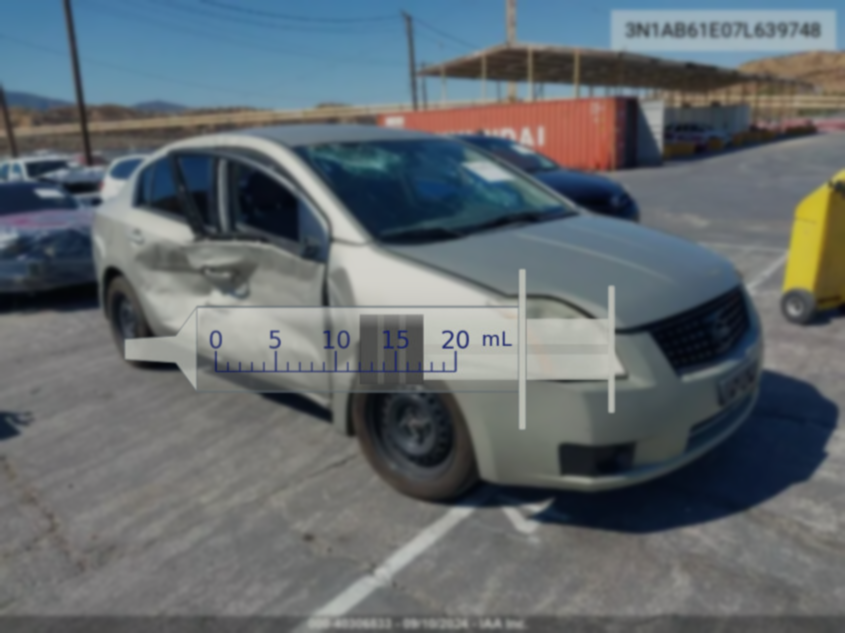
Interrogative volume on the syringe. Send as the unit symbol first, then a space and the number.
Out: mL 12
